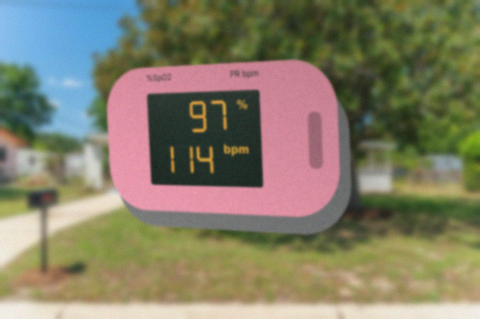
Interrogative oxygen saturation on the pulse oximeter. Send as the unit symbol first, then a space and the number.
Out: % 97
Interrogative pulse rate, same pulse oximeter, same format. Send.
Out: bpm 114
